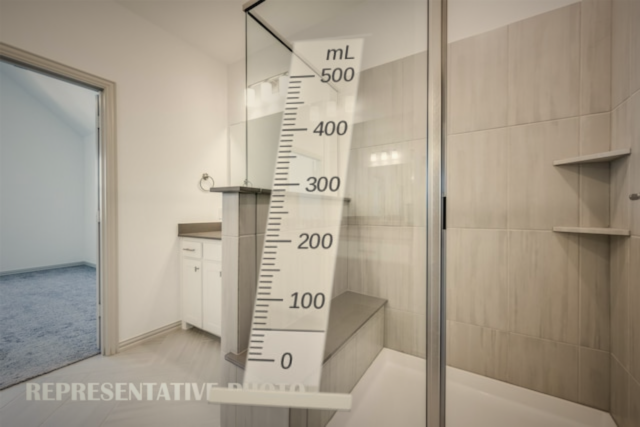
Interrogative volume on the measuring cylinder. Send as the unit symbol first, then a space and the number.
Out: mL 50
